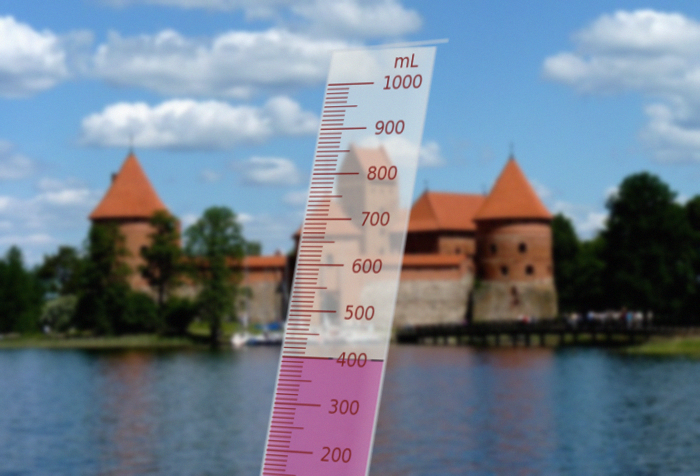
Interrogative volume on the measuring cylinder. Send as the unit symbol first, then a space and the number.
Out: mL 400
